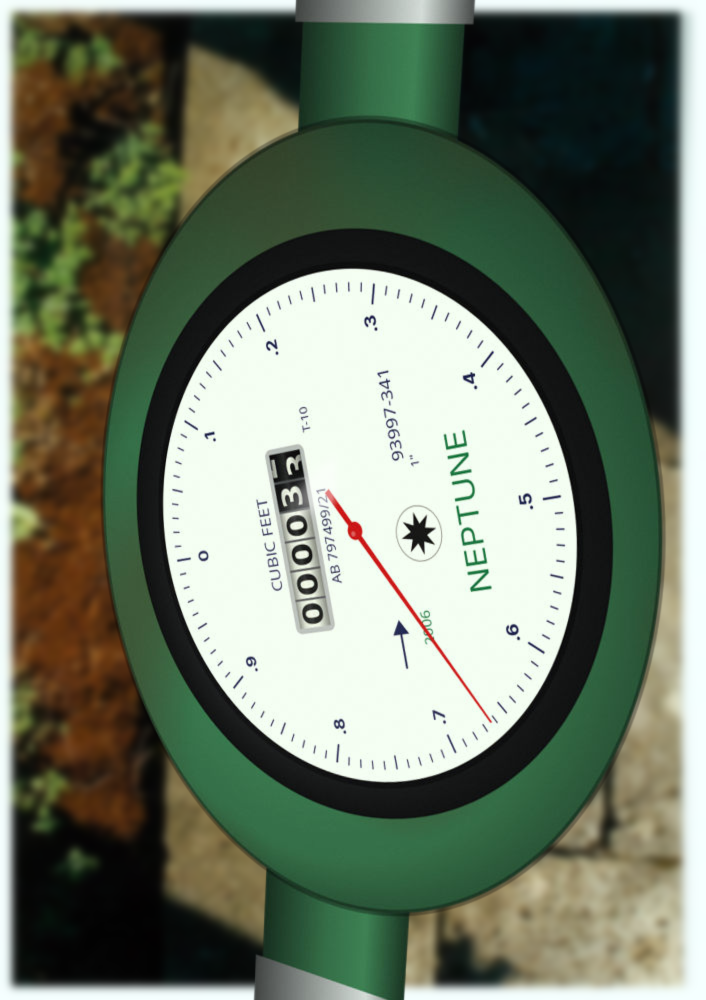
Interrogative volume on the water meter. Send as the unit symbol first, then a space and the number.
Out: ft³ 32.66
